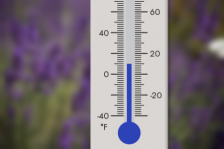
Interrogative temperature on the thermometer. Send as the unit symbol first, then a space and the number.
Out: °F 10
